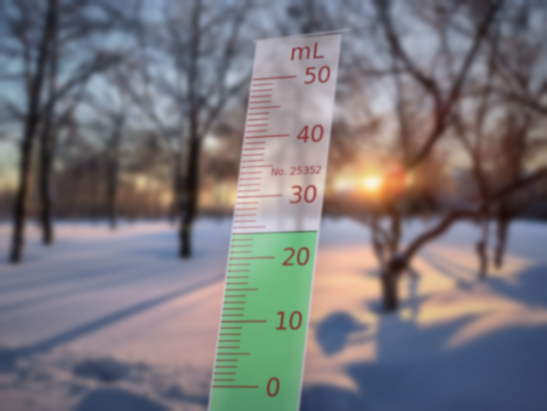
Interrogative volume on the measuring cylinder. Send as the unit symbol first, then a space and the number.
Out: mL 24
